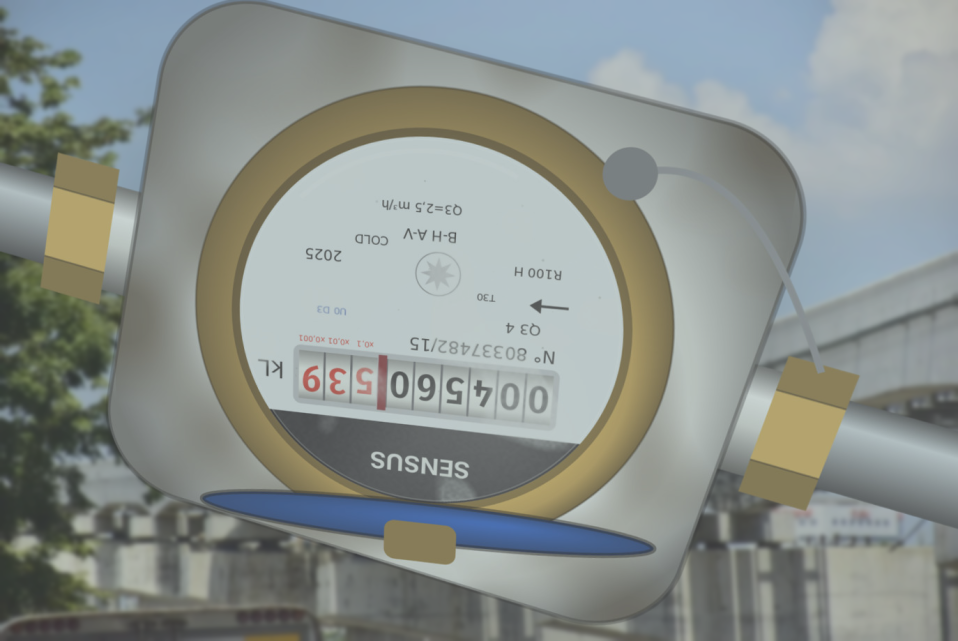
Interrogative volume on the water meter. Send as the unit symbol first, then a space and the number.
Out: kL 4560.539
